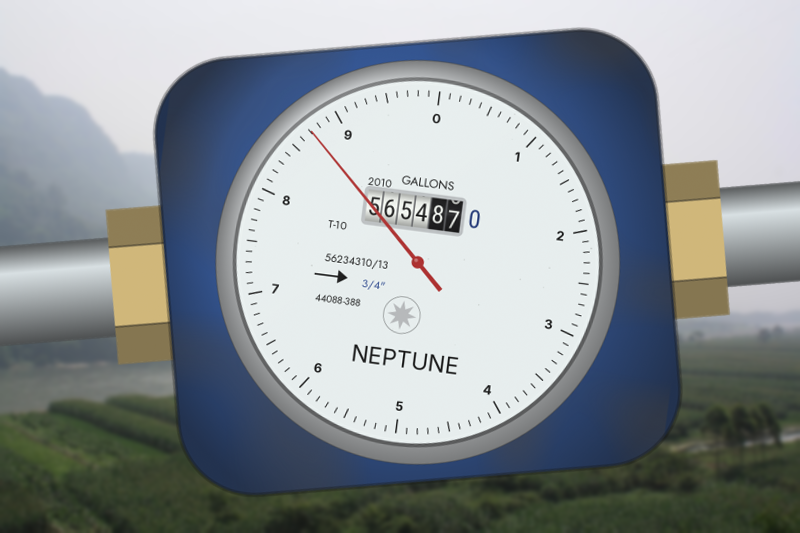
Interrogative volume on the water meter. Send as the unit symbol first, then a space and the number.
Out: gal 5654868.7
